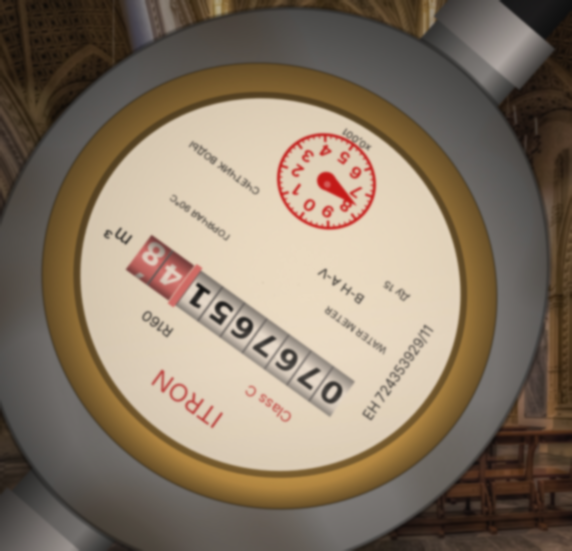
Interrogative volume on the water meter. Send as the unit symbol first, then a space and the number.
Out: m³ 767651.477
